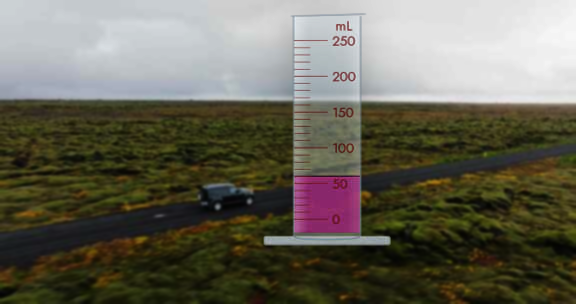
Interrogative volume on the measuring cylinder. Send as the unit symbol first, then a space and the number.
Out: mL 60
